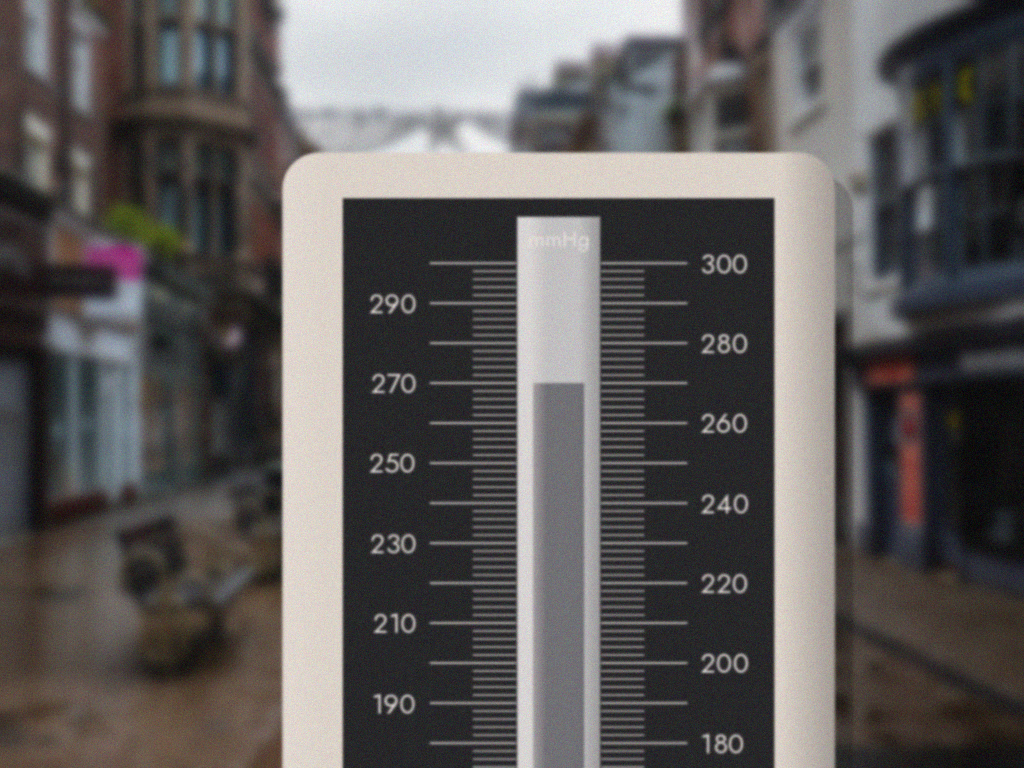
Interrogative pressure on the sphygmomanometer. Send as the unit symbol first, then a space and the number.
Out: mmHg 270
